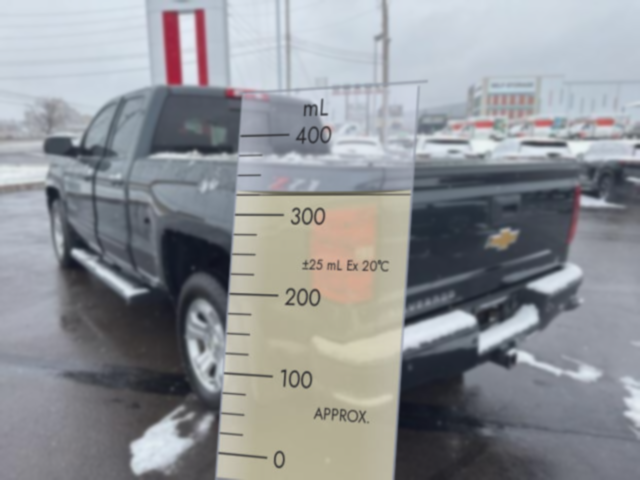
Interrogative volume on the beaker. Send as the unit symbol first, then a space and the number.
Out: mL 325
